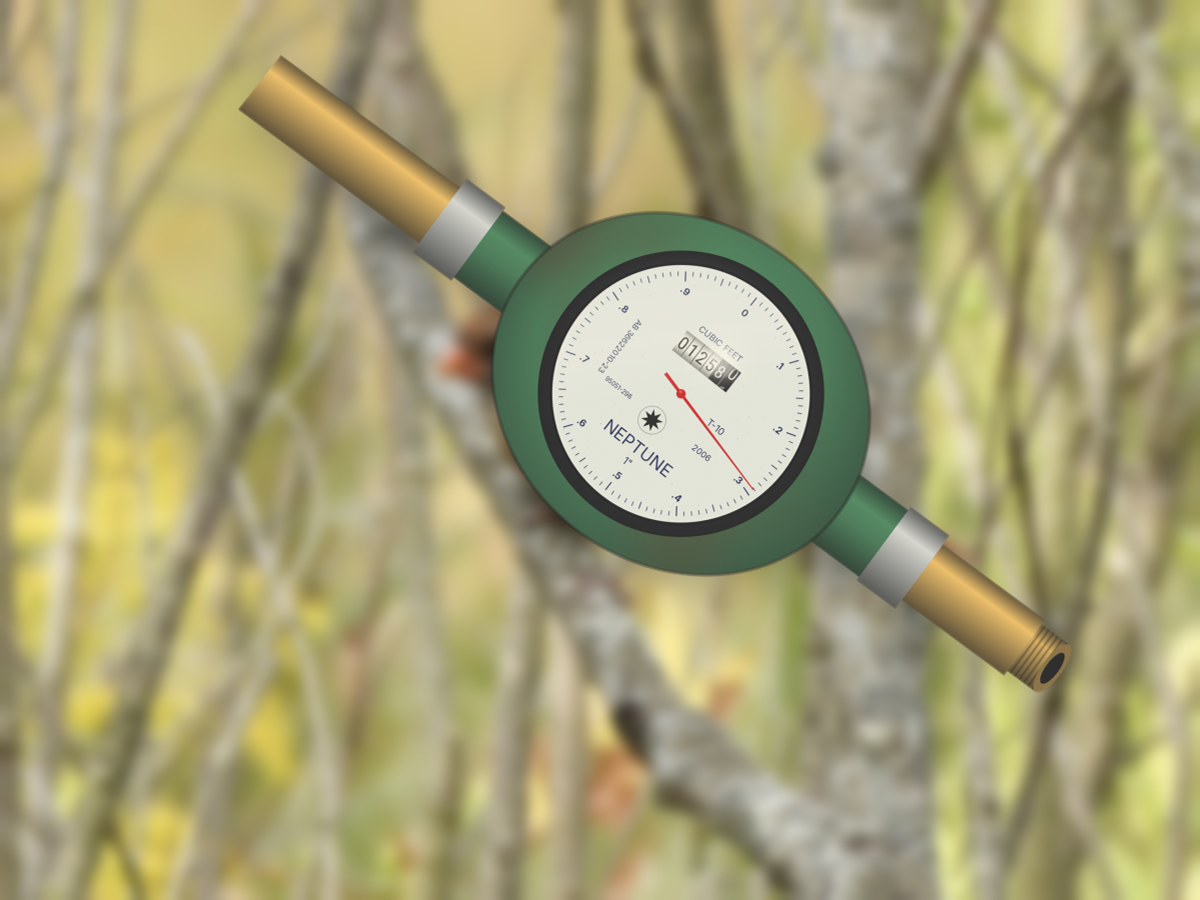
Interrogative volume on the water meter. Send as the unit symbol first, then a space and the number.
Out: ft³ 12580.29
